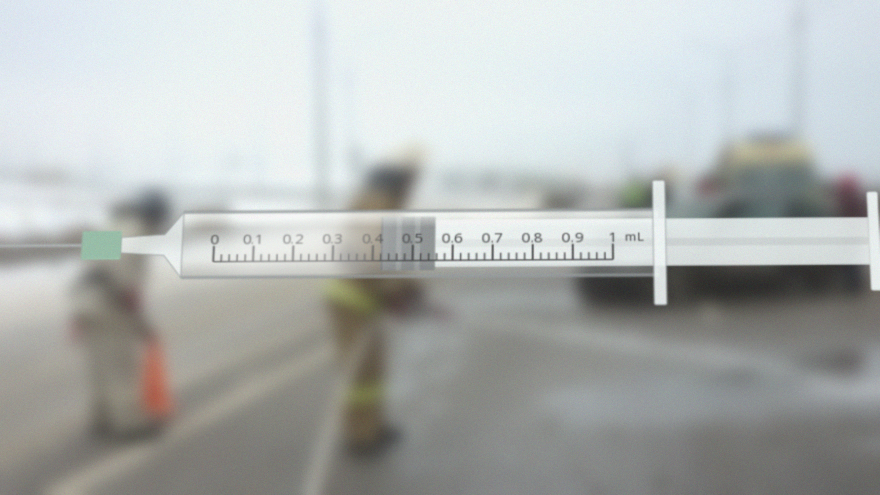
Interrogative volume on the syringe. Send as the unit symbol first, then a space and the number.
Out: mL 0.42
